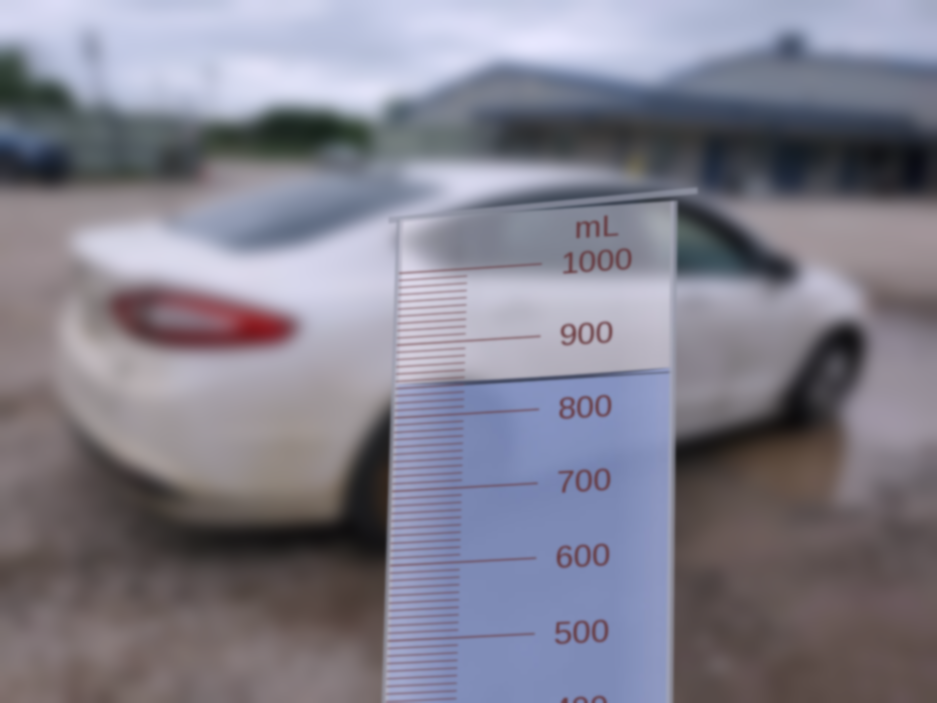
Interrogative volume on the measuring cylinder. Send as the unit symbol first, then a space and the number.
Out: mL 840
